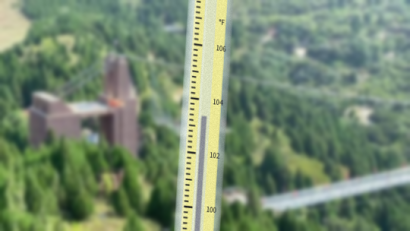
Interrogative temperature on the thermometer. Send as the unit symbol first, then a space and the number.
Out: °F 103.4
